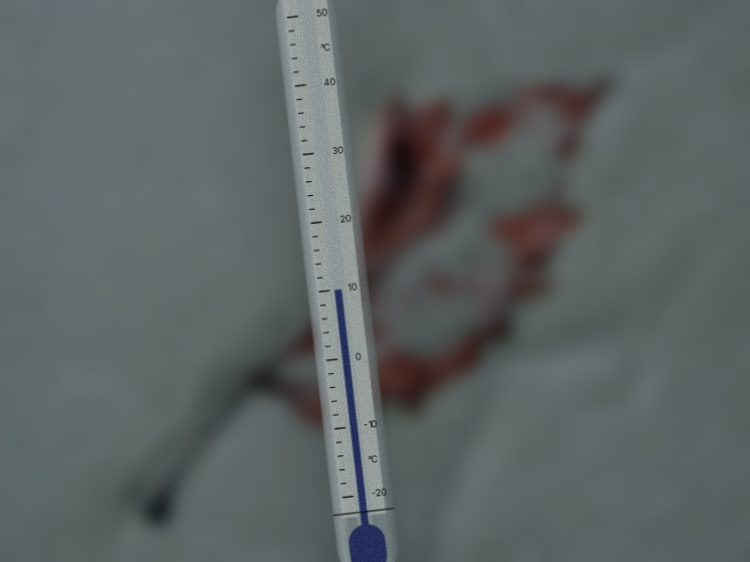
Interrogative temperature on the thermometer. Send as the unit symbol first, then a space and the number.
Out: °C 10
